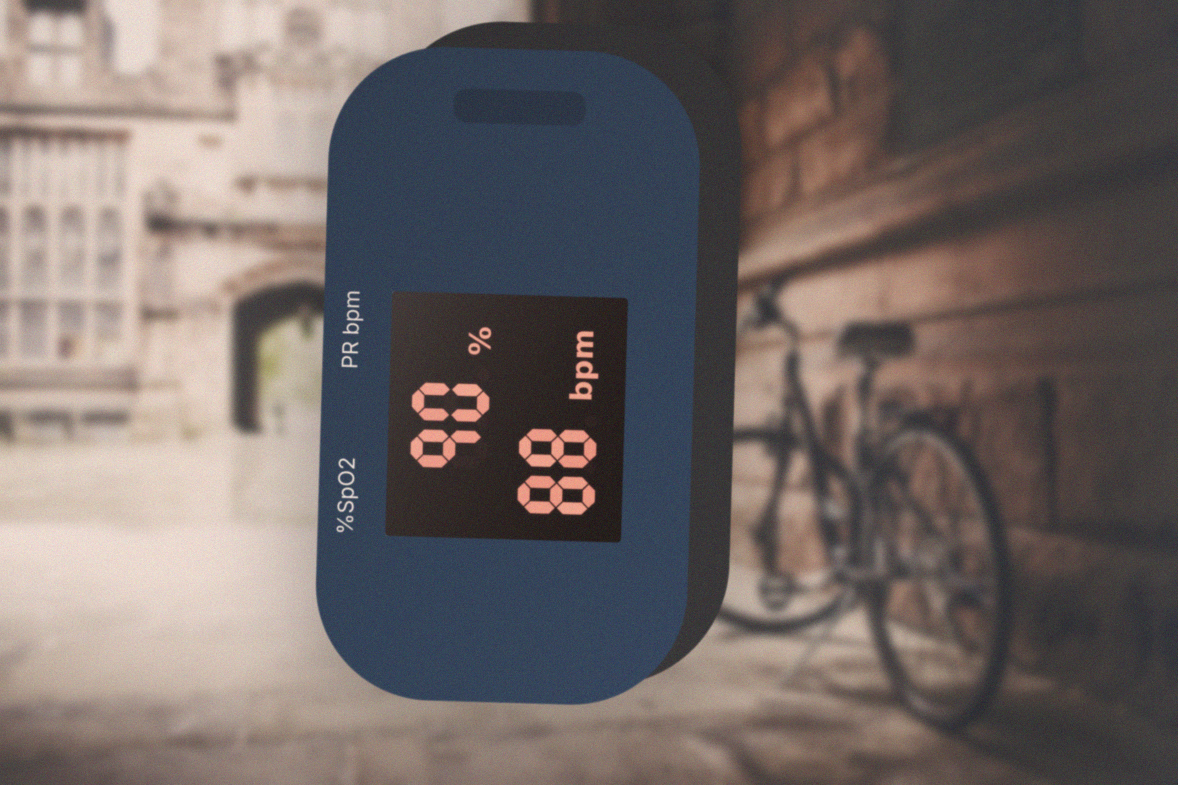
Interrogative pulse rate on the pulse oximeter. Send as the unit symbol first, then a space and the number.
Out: bpm 88
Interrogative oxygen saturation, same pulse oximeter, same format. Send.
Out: % 90
